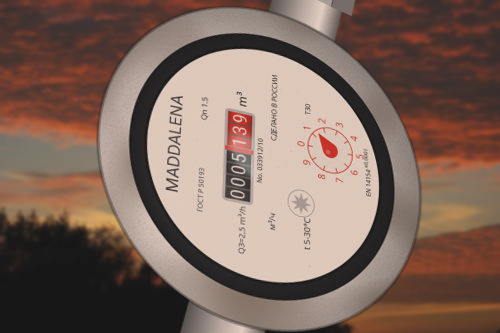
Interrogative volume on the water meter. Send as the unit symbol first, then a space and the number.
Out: m³ 5.1391
